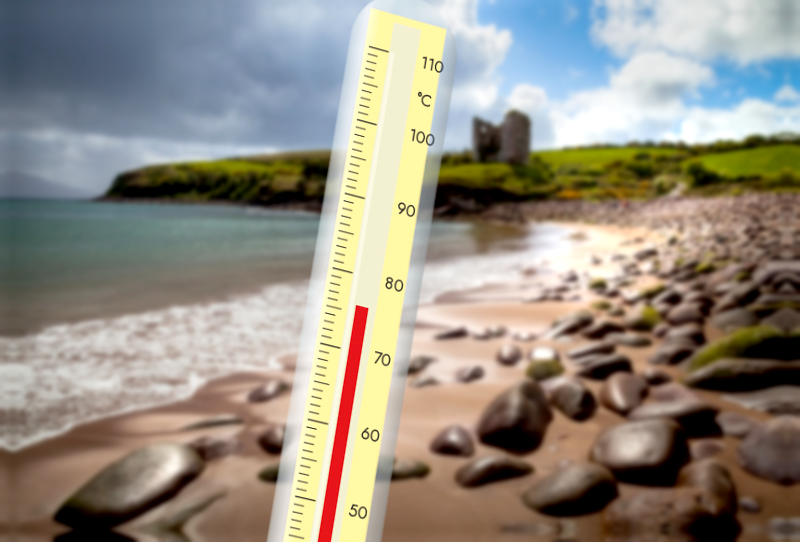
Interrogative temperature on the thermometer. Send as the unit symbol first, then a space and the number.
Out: °C 76
